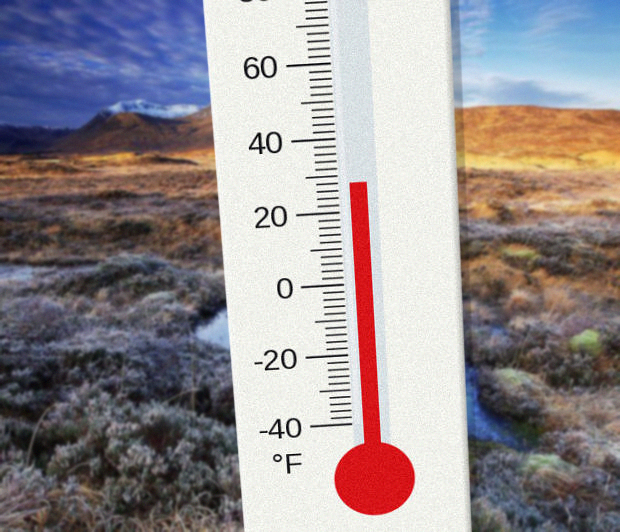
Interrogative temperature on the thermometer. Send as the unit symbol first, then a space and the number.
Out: °F 28
